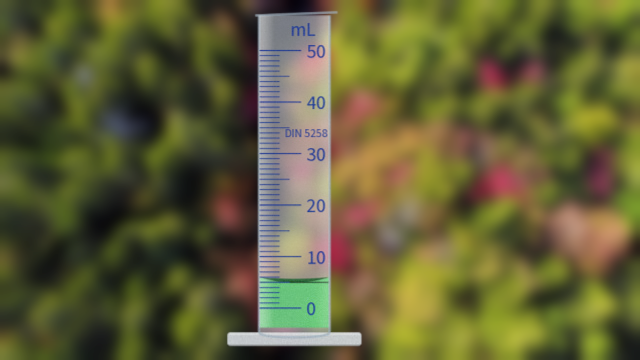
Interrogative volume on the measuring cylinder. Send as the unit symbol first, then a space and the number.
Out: mL 5
